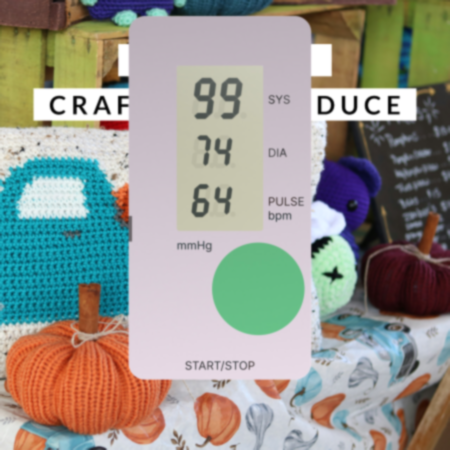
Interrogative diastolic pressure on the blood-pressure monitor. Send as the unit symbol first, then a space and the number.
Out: mmHg 74
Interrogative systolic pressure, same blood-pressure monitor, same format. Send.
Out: mmHg 99
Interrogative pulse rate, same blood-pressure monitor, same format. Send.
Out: bpm 64
